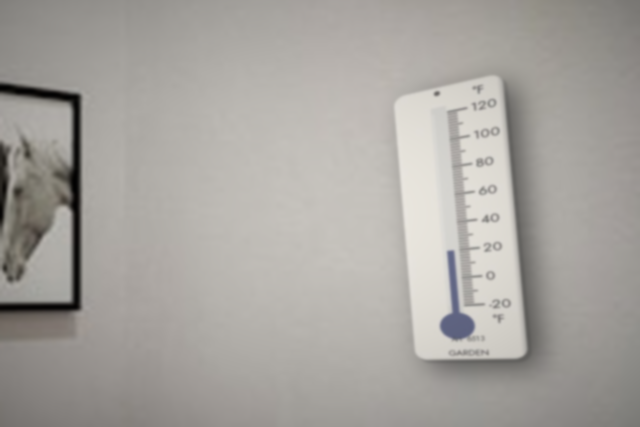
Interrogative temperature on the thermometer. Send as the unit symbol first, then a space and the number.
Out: °F 20
